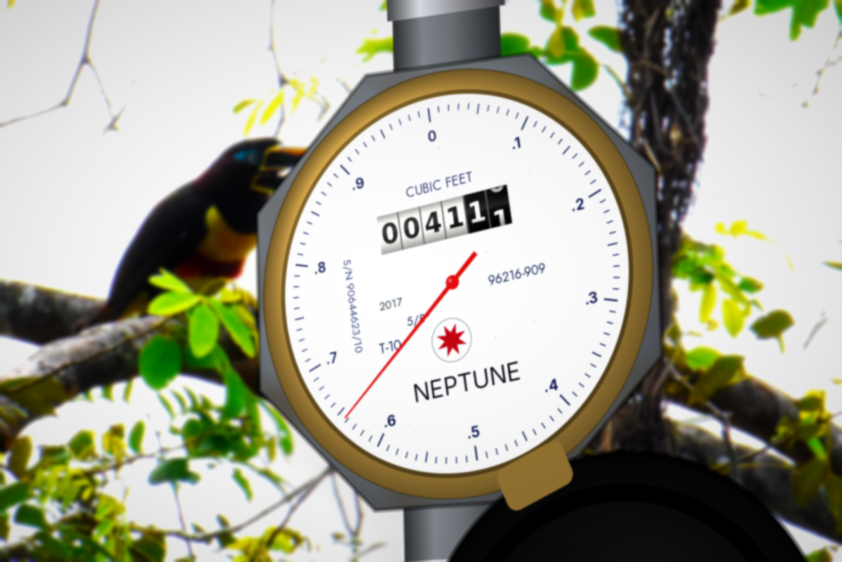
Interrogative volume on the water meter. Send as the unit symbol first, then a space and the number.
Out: ft³ 4110.64
